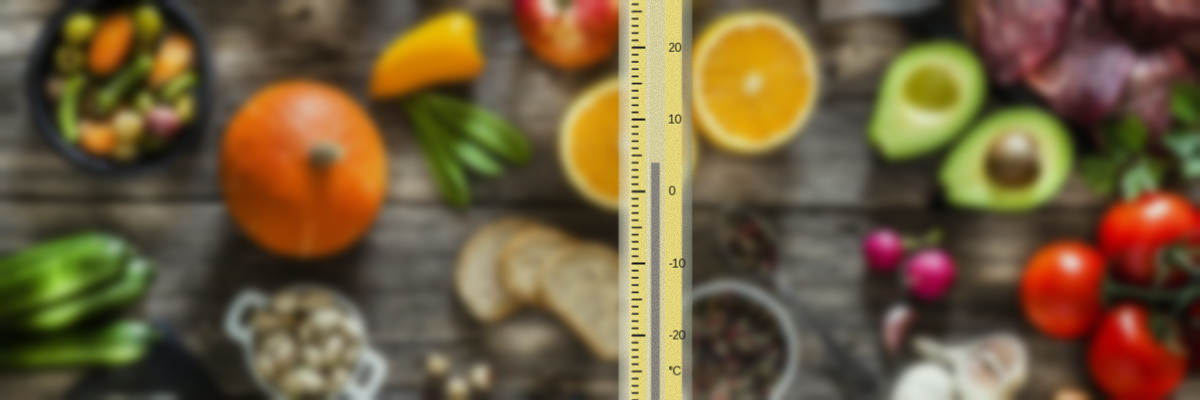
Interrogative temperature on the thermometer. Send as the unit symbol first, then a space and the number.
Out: °C 4
